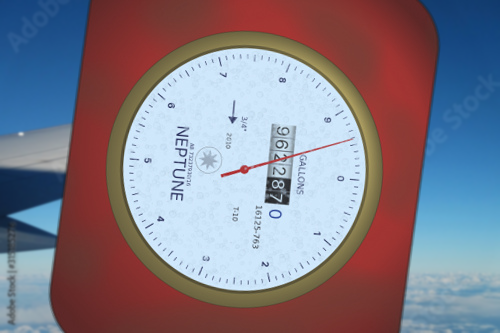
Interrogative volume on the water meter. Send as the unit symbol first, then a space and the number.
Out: gal 9622869.4
